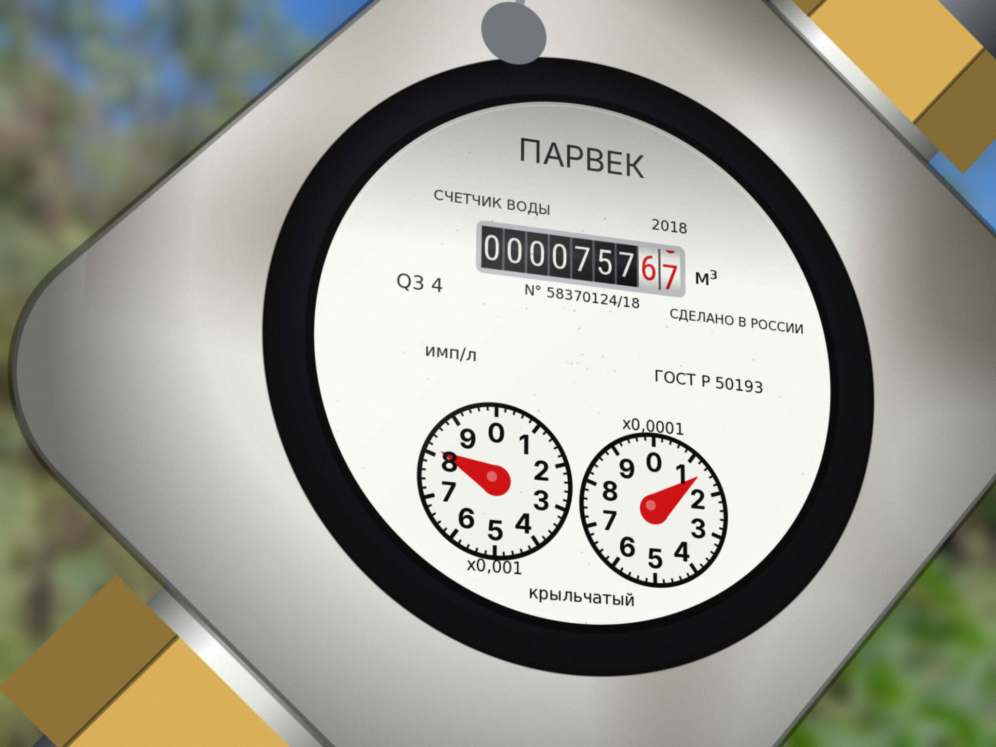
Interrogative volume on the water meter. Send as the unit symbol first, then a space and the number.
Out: m³ 757.6681
